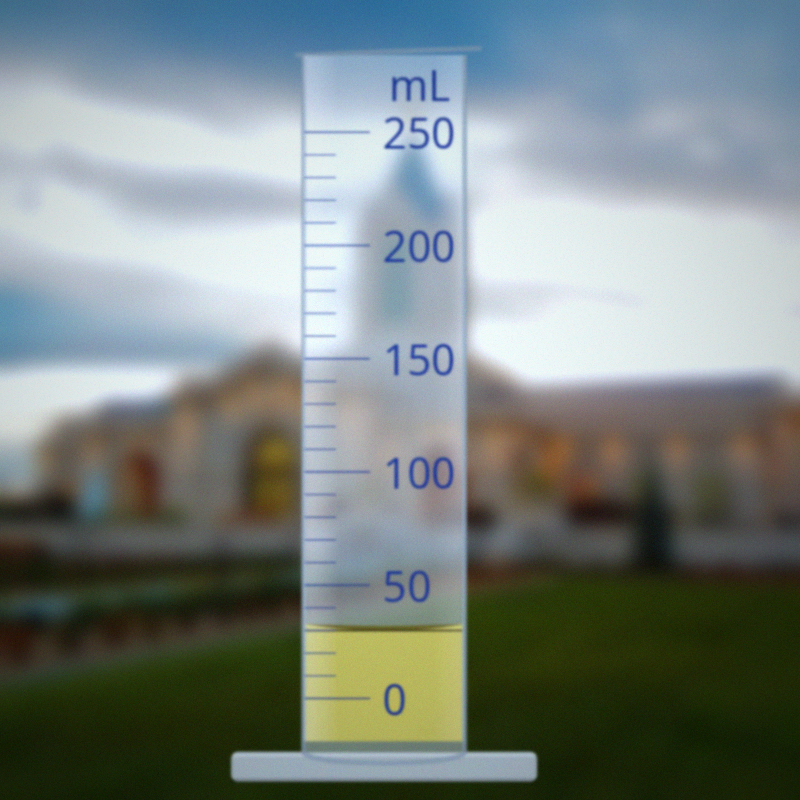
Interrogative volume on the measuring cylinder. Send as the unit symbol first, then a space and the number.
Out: mL 30
